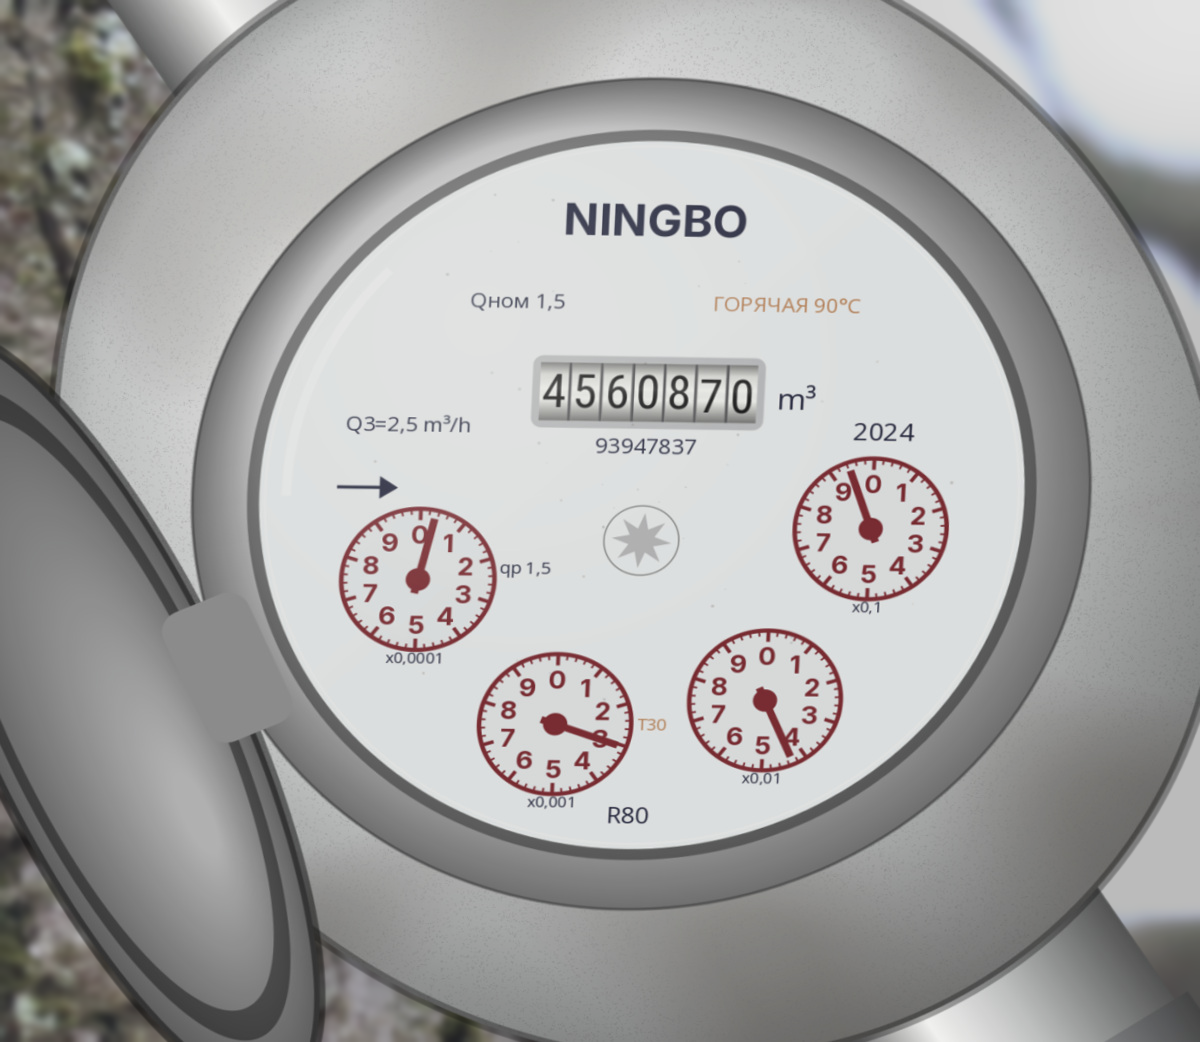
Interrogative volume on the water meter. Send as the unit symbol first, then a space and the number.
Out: m³ 4560869.9430
